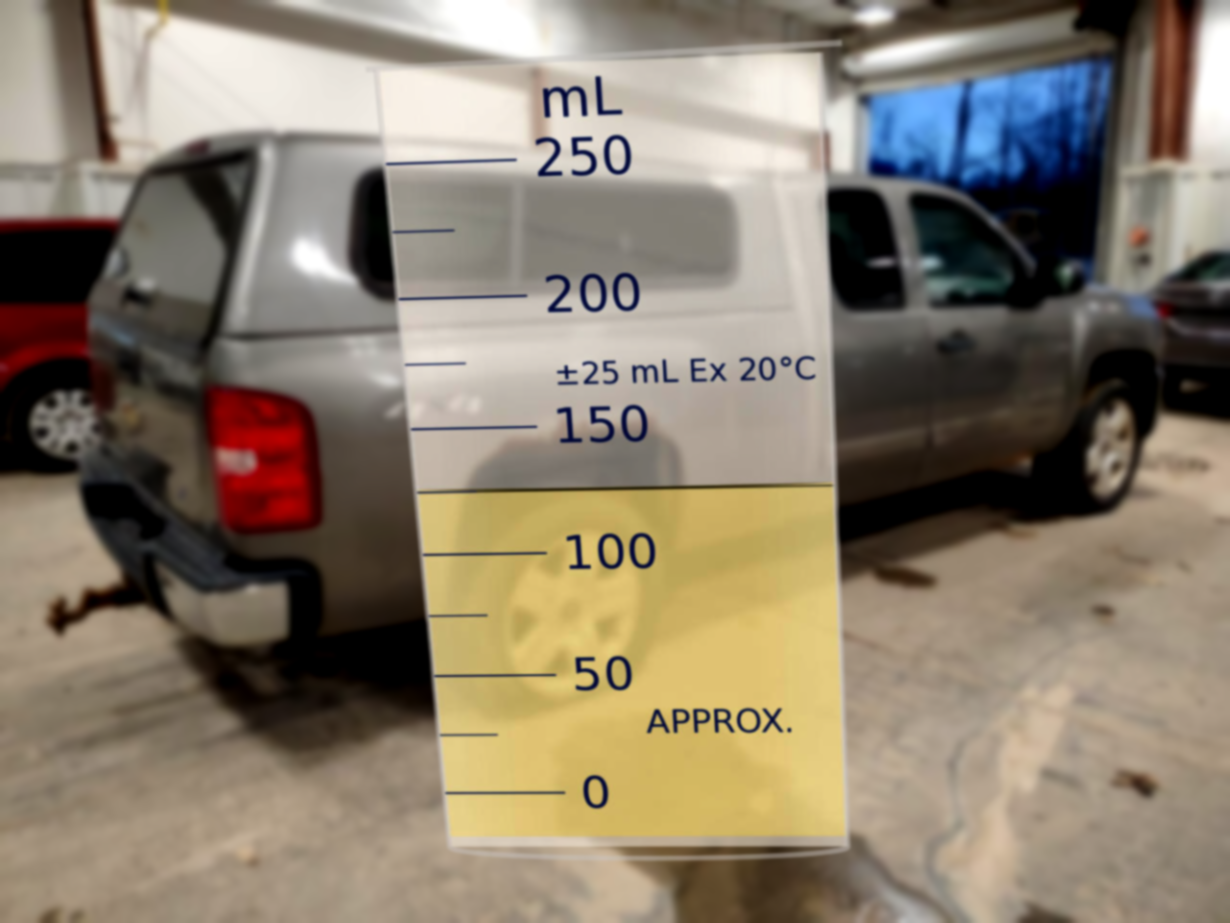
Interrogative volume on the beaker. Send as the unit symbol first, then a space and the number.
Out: mL 125
